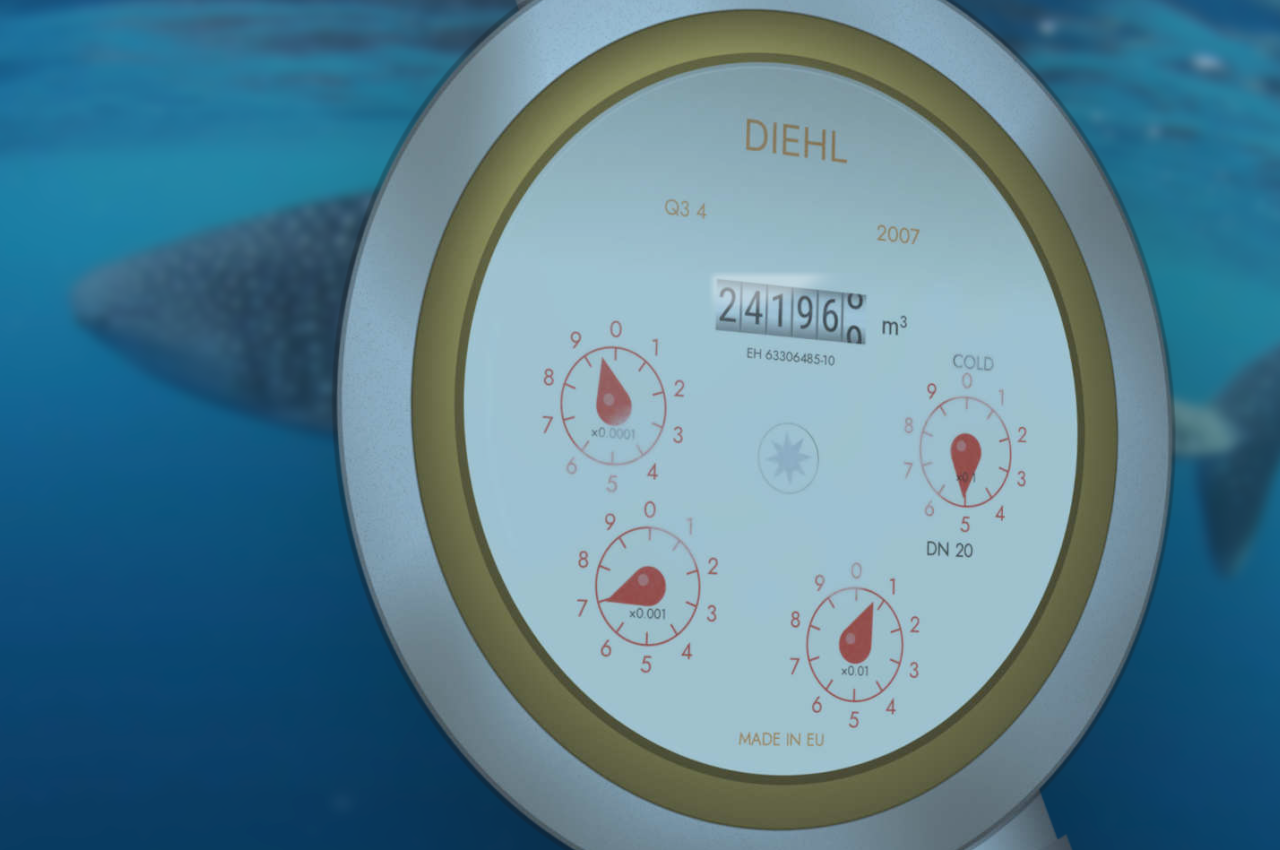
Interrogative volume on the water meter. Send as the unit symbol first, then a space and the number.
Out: m³ 241968.5069
